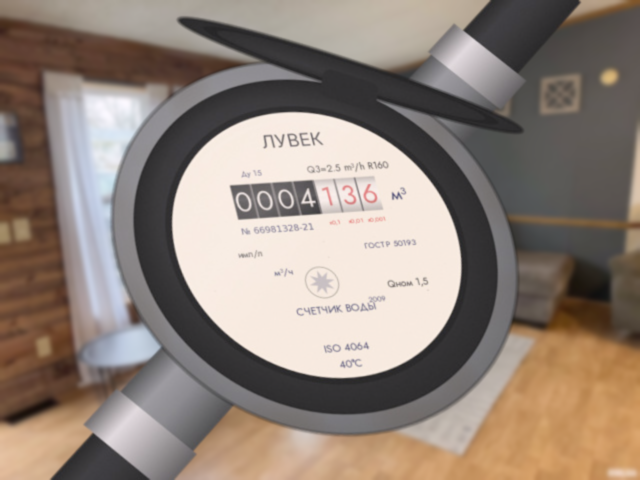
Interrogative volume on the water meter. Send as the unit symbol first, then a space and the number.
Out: m³ 4.136
